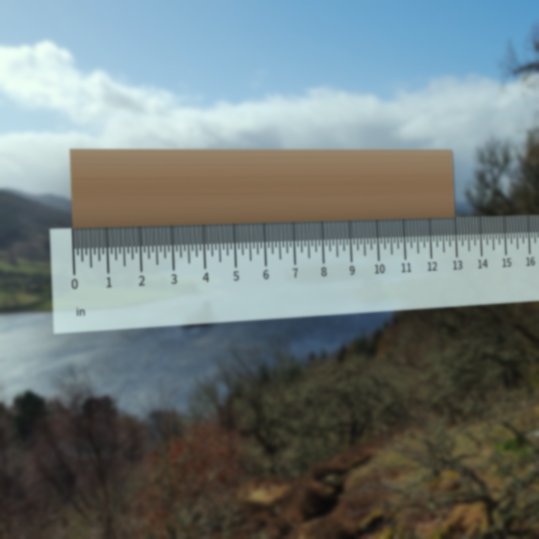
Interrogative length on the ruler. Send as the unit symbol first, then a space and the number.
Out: in 13
